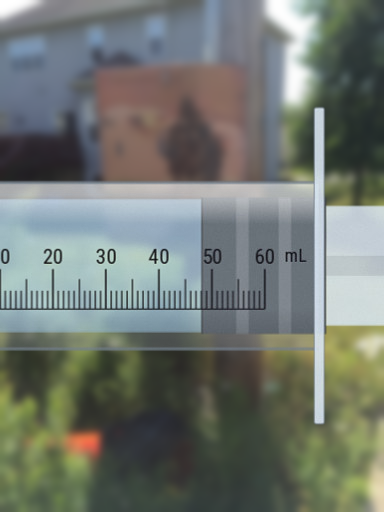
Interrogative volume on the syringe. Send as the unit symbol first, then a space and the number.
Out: mL 48
